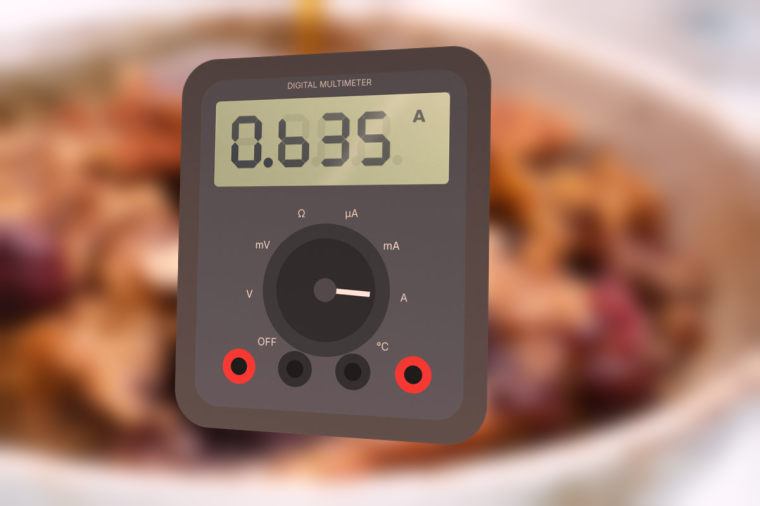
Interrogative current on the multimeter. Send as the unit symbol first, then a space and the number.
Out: A 0.635
